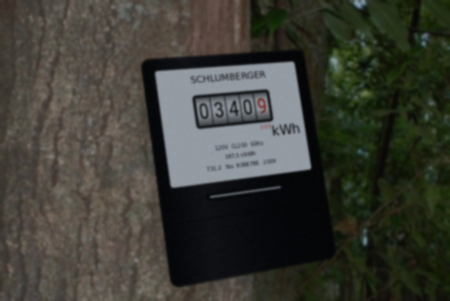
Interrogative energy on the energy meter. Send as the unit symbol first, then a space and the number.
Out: kWh 340.9
